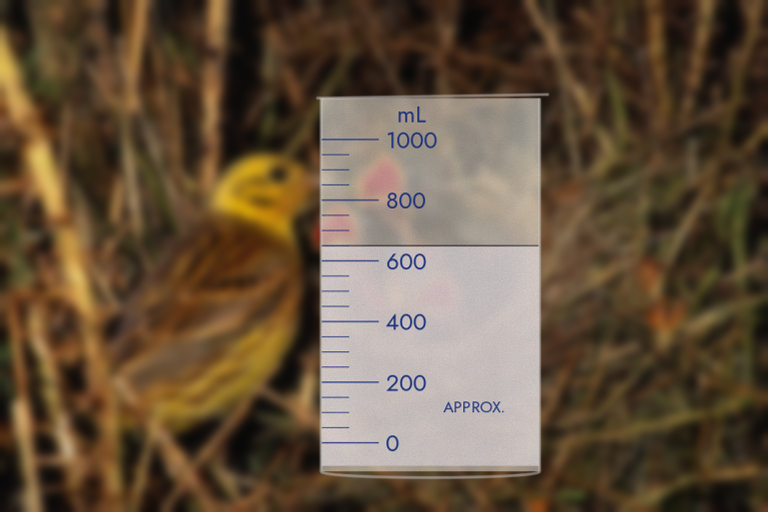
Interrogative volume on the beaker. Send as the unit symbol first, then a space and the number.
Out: mL 650
